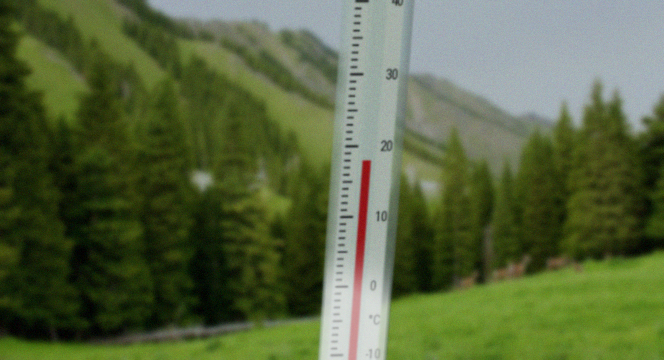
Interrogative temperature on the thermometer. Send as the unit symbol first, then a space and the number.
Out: °C 18
